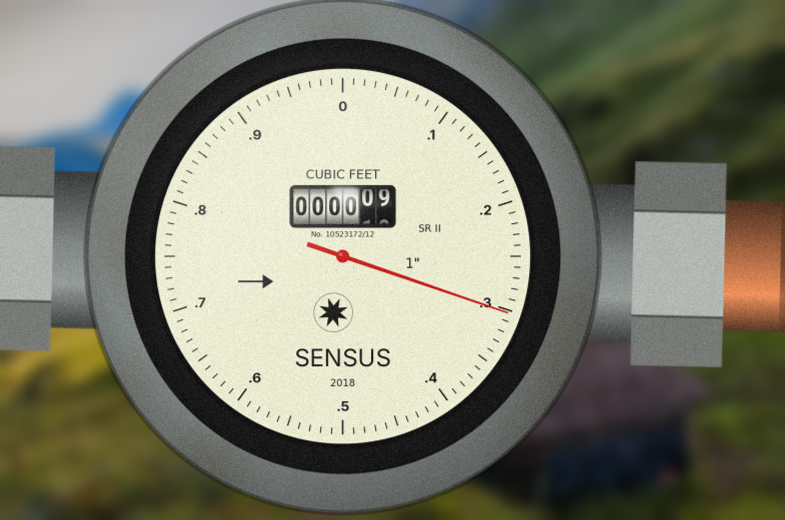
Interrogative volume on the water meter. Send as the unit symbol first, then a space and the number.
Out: ft³ 9.30
